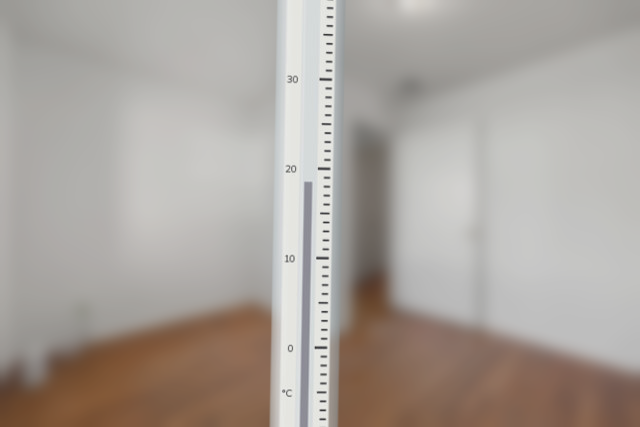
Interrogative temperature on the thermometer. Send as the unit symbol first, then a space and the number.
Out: °C 18.5
